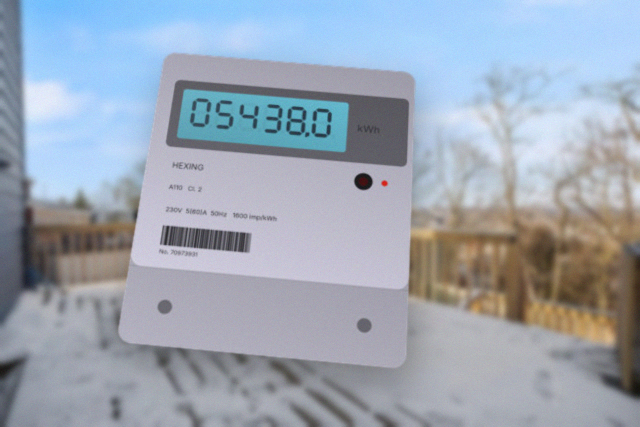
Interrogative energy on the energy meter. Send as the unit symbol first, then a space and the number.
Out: kWh 5438.0
